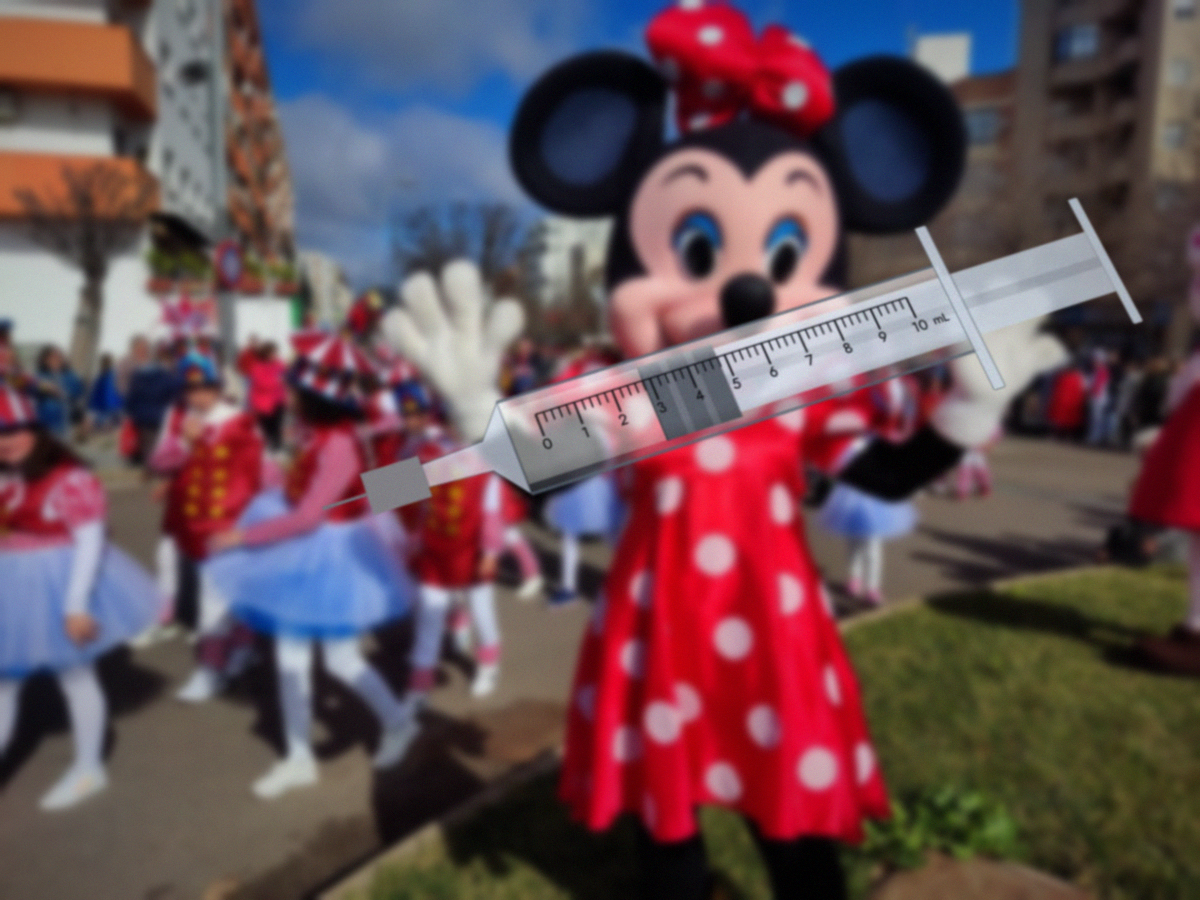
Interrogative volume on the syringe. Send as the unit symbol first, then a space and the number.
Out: mL 2.8
